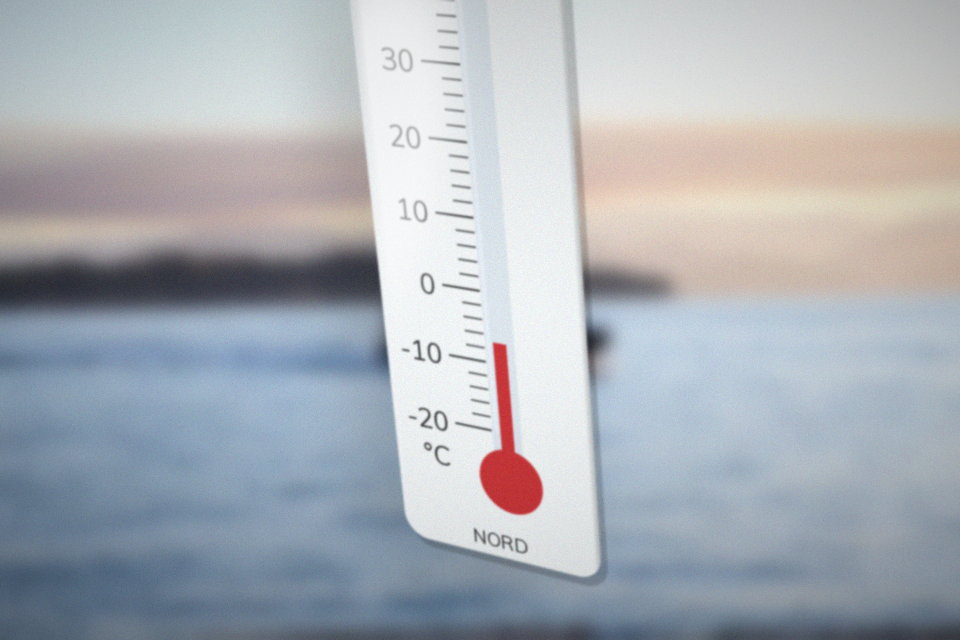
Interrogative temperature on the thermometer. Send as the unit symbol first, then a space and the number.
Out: °C -7
